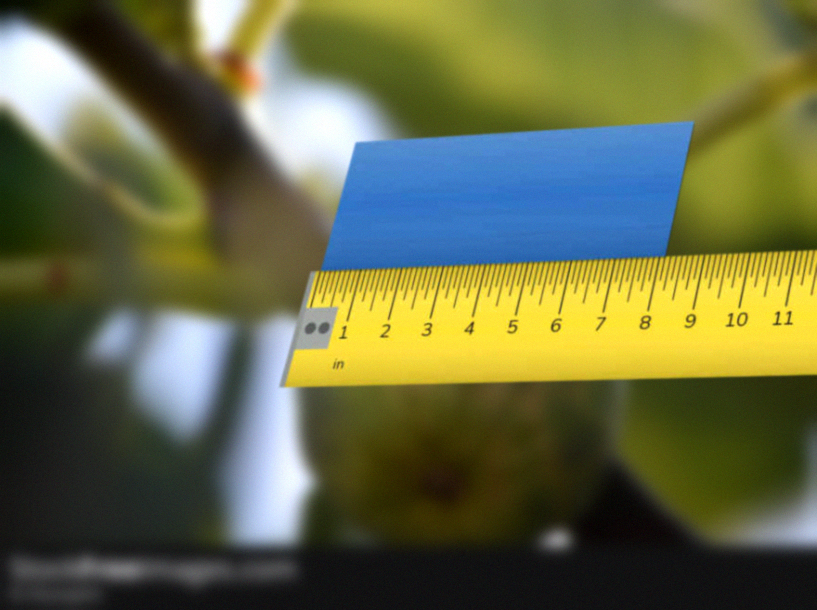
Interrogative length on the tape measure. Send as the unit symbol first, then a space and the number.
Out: in 8.125
